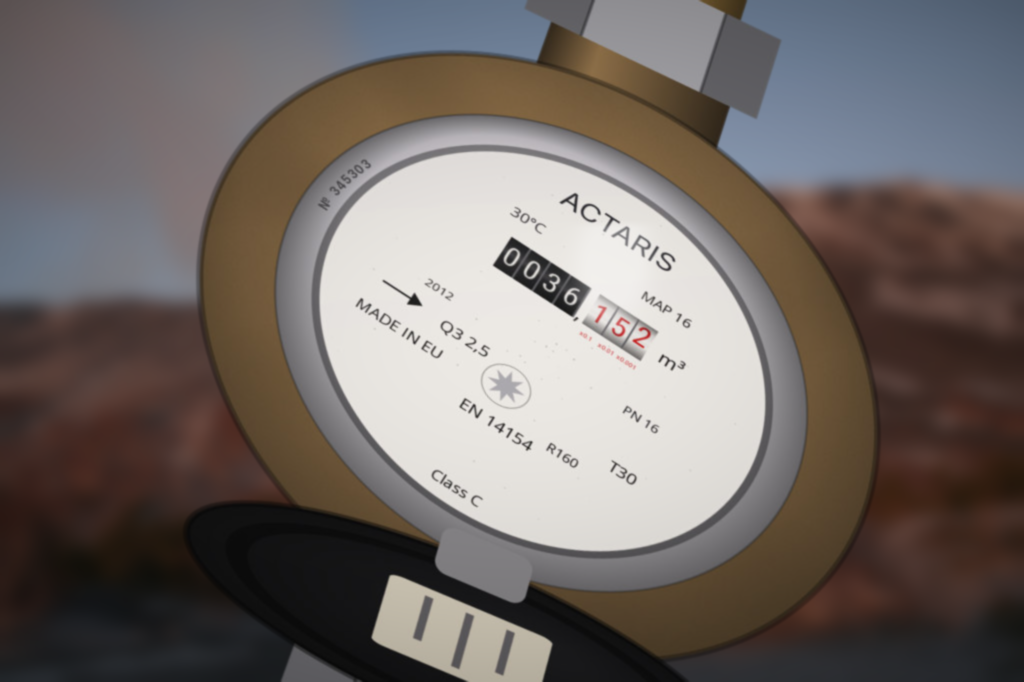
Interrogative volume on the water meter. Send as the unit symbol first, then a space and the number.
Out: m³ 36.152
